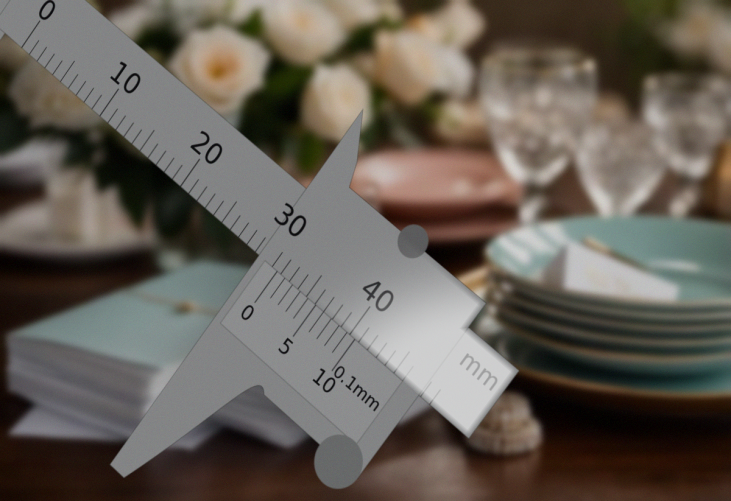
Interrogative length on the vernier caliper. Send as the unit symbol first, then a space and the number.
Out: mm 31.6
